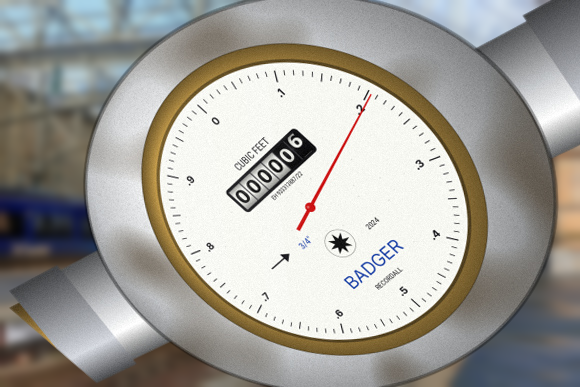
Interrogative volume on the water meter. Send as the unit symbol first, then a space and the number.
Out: ft³ 6.20
